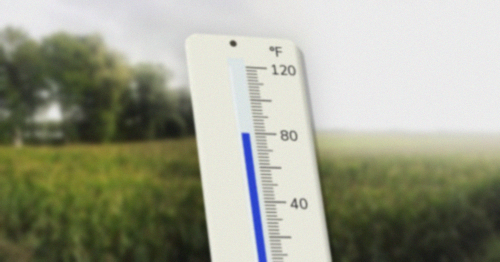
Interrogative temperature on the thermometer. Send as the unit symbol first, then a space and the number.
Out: °F 80
